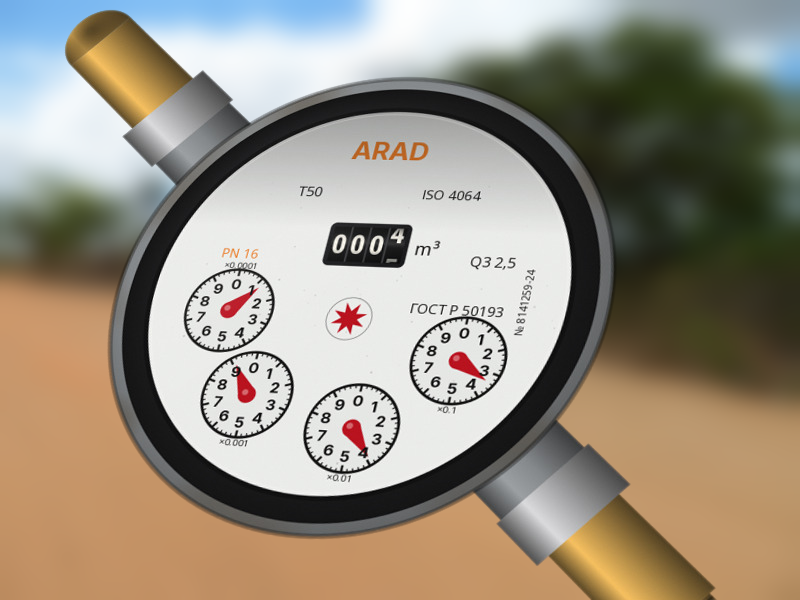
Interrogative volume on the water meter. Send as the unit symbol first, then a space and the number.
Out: m³ 4.3391
